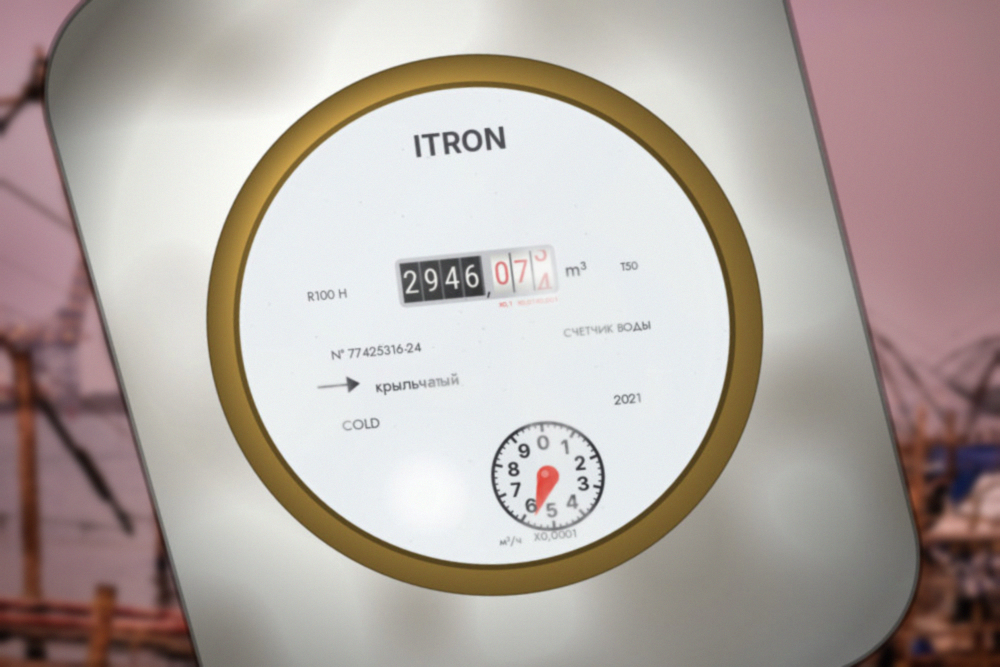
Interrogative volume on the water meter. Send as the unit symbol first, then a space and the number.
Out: m³ 2946.0735
